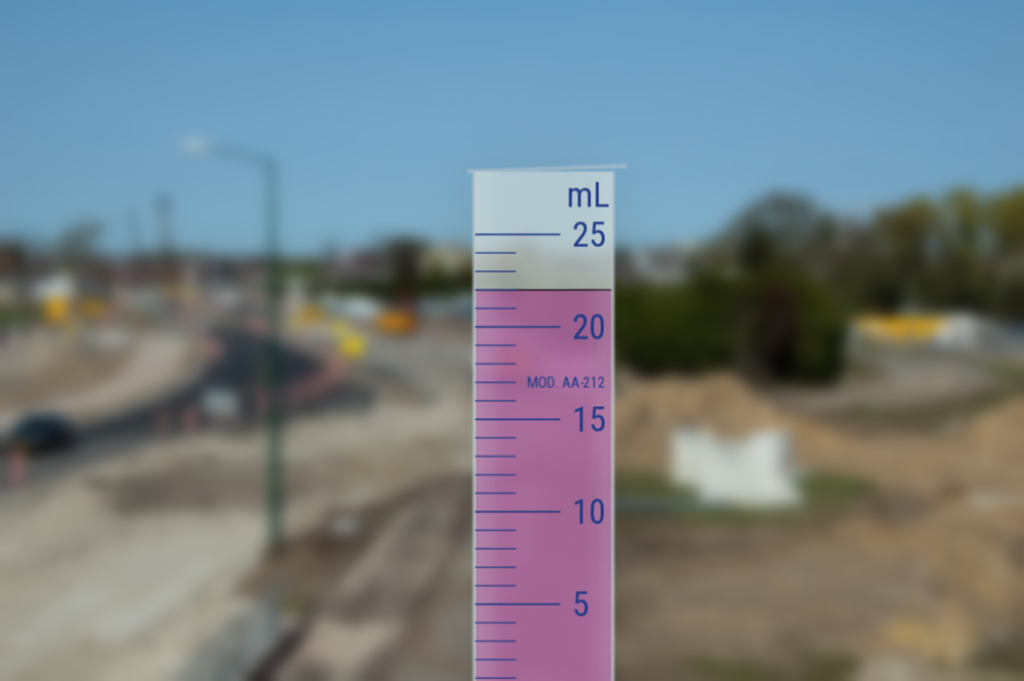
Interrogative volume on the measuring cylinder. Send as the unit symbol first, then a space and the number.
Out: mL 22
